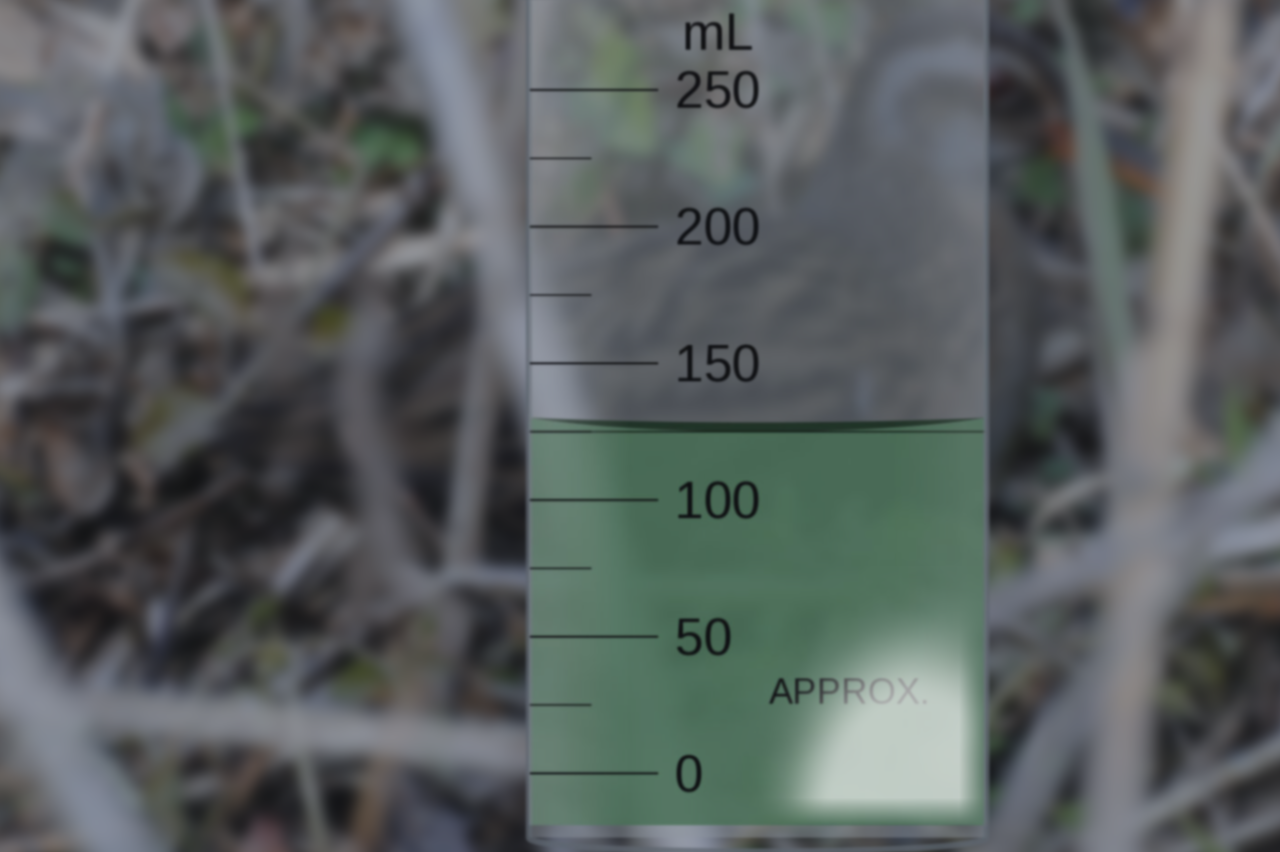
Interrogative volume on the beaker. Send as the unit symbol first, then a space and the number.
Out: mL 125
